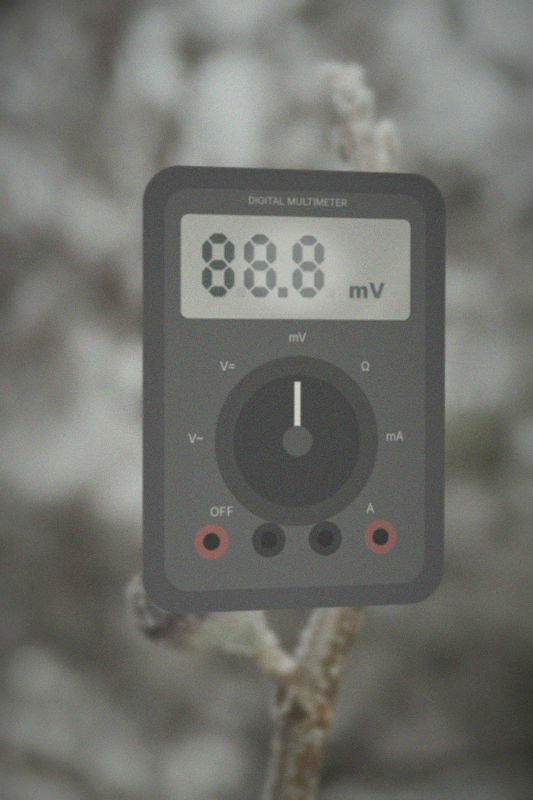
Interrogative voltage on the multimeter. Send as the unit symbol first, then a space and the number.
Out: mV 88.8
